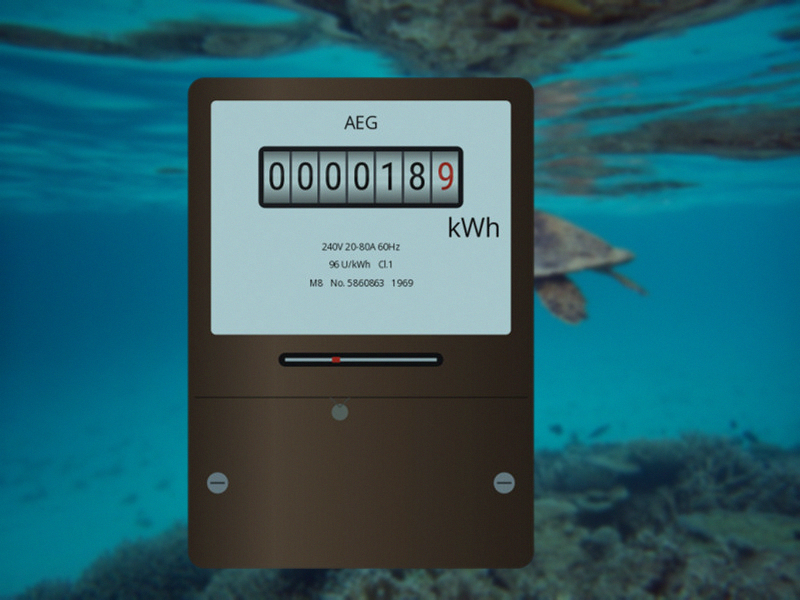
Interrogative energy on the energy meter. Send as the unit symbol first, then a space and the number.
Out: kWh 18.9
